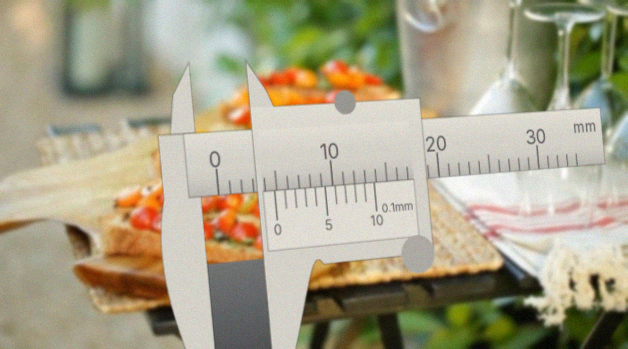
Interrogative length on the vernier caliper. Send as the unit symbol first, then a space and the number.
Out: mm 4.8
